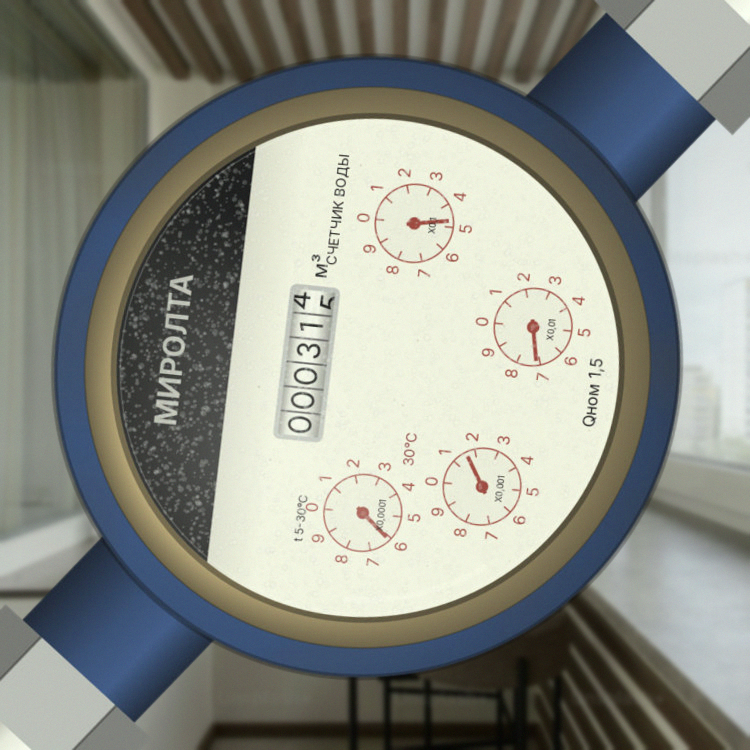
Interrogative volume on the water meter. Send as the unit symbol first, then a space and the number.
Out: m³ 314.4716
